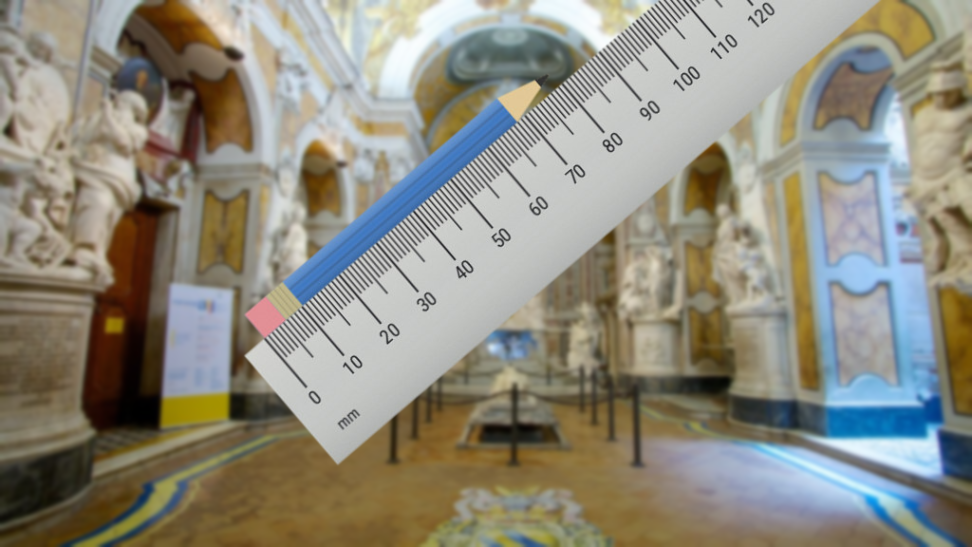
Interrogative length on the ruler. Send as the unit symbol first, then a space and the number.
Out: mm 79
